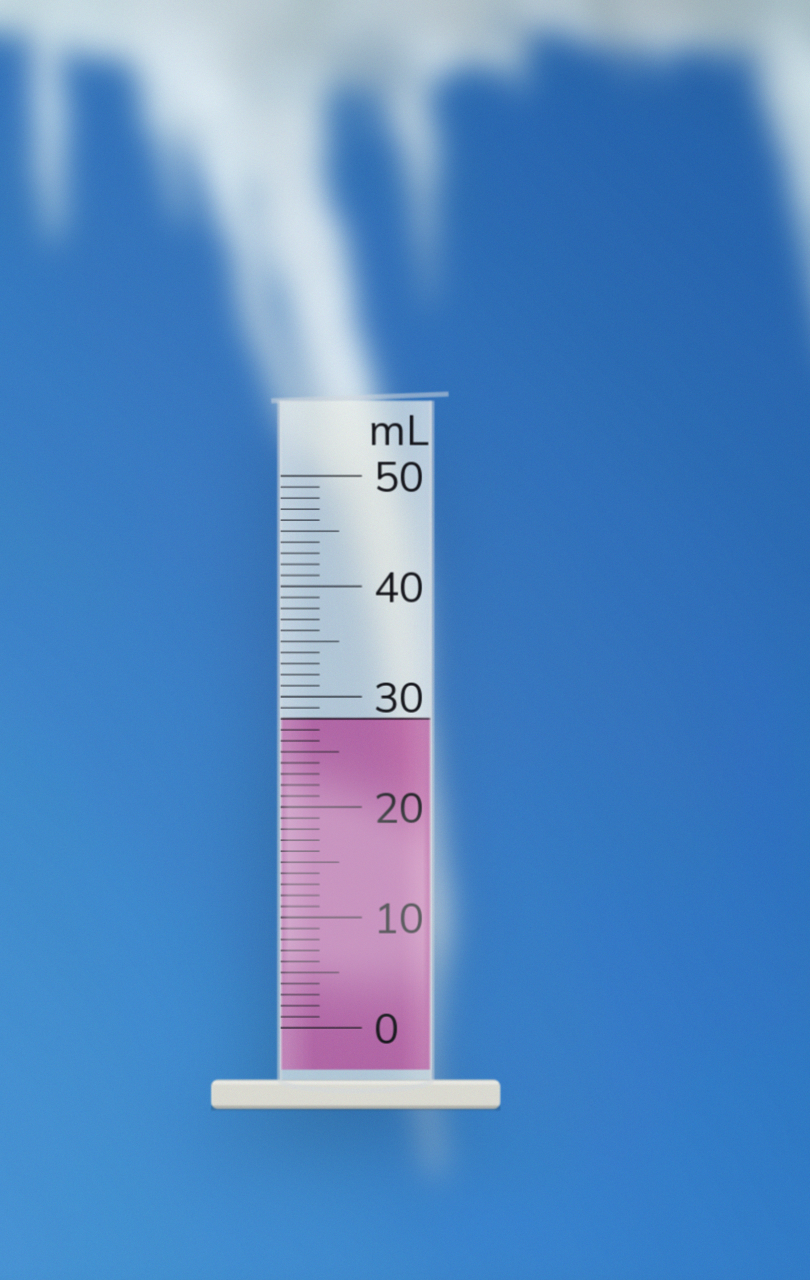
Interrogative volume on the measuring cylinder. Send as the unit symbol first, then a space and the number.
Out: mL 28
